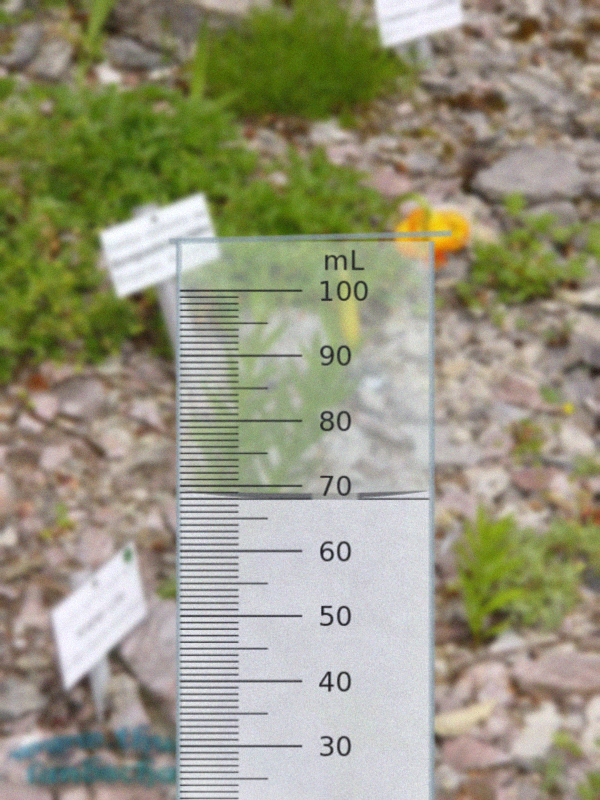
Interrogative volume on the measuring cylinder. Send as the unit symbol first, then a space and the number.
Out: mL 68
